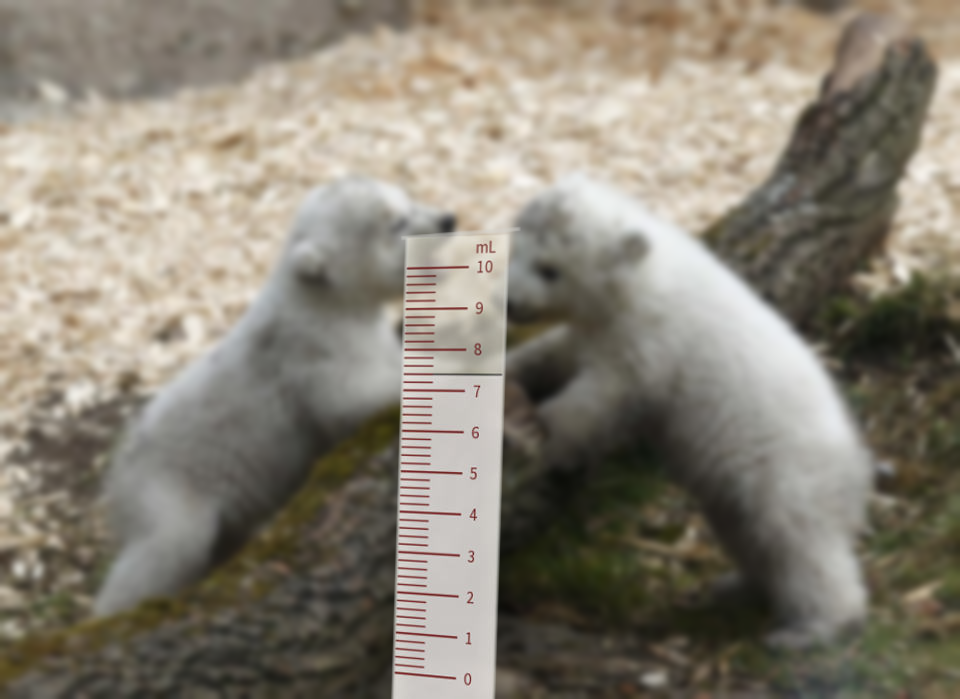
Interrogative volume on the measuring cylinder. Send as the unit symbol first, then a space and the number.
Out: mL 7.4
